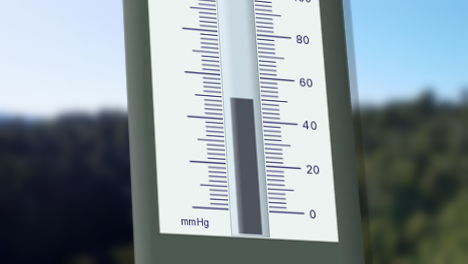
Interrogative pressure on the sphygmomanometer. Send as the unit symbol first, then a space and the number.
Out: mmHg 50
